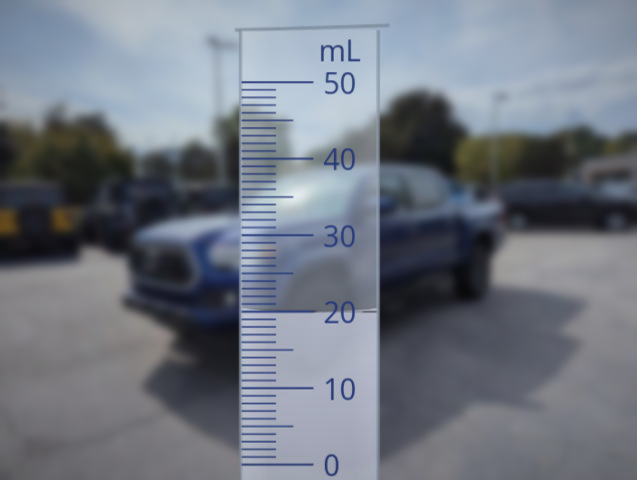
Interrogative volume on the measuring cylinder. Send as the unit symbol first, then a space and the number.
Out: mL 20
